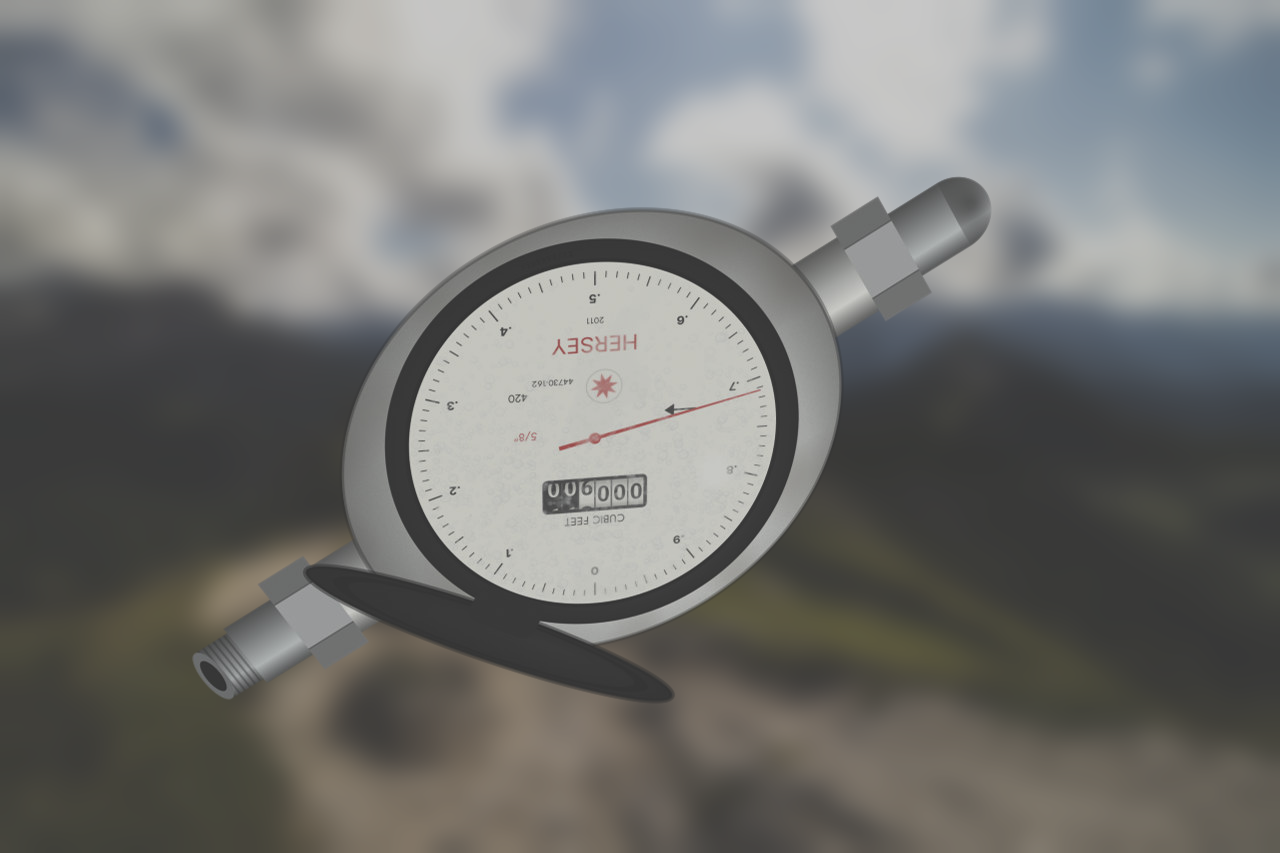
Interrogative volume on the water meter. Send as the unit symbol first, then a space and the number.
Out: ft³ 899.71
